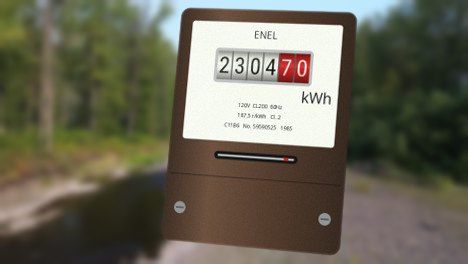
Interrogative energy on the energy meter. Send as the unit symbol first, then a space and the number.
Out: kWh 2304.70
